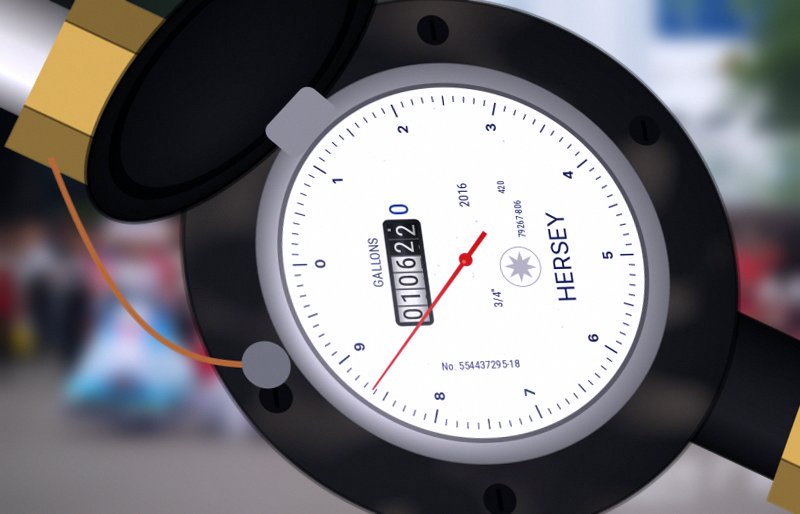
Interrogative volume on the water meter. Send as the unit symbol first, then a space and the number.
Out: gal 106218.6
